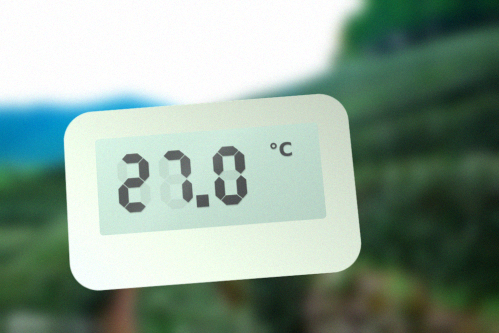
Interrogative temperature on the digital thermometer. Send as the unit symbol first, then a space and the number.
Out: °C 27.0
